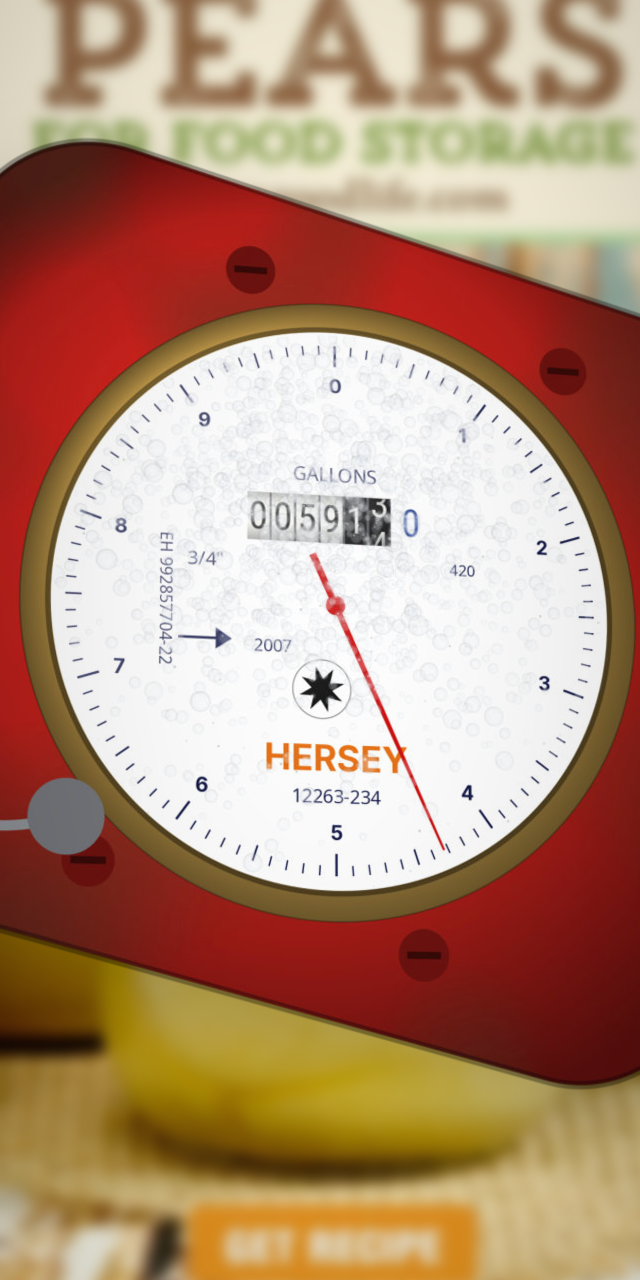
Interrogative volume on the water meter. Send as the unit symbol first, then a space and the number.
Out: gal 59134.3
